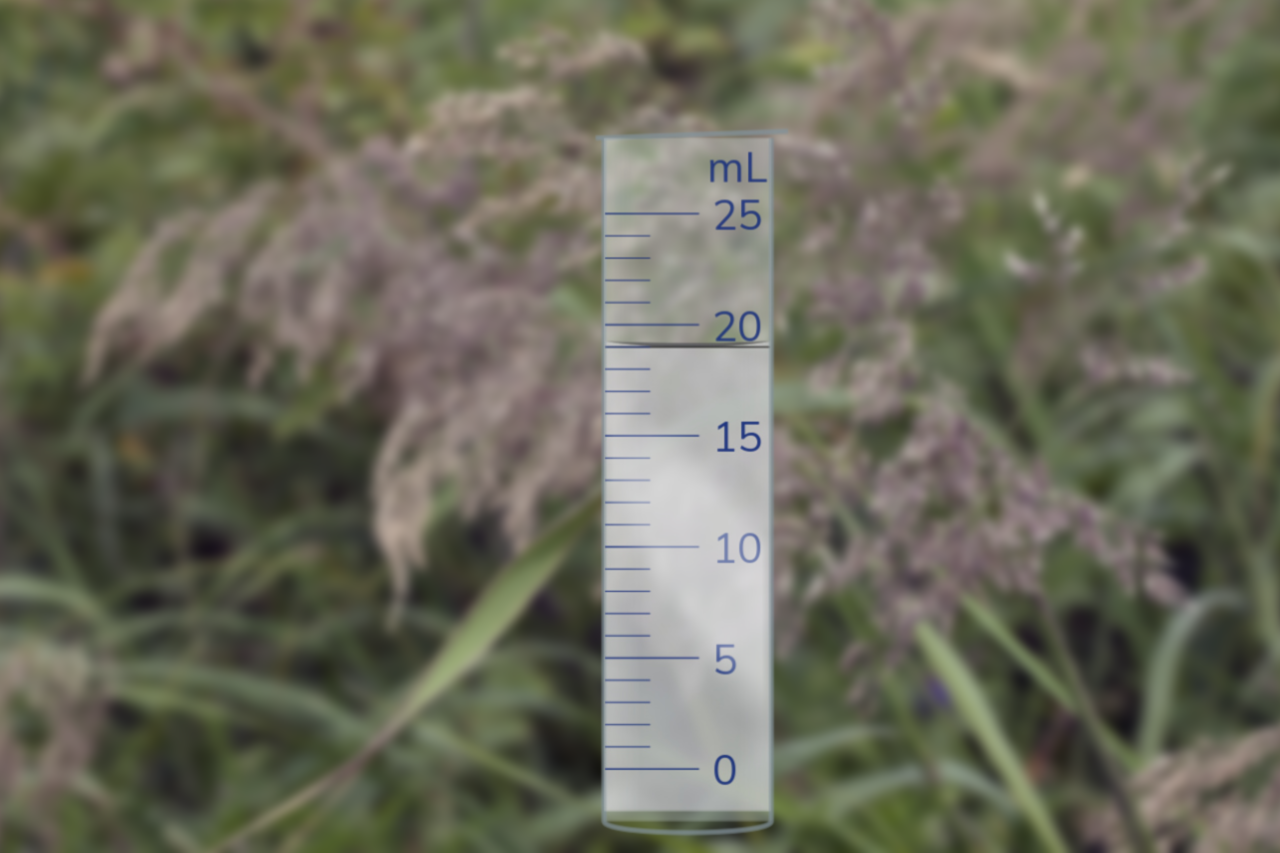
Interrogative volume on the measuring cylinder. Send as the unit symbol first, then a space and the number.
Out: mL 19
